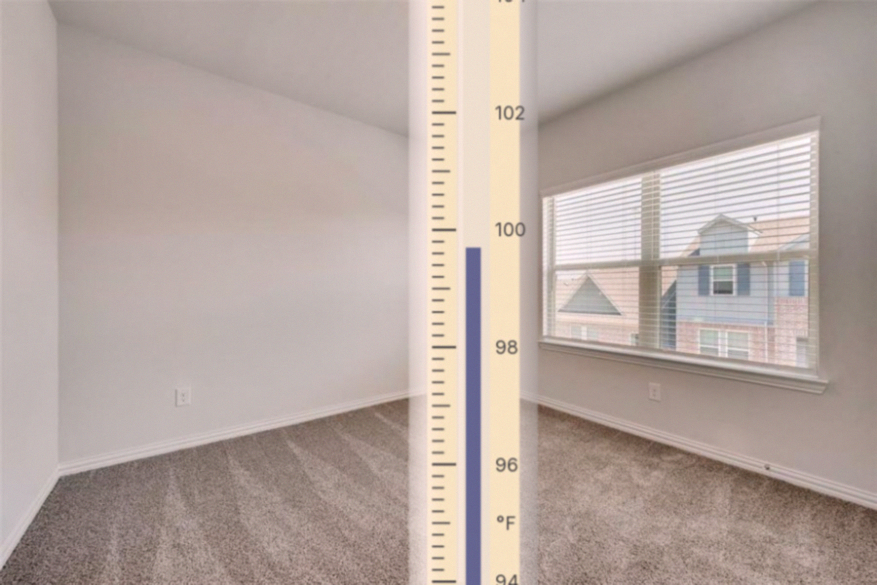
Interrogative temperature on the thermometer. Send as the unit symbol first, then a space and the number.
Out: °F 99.7
